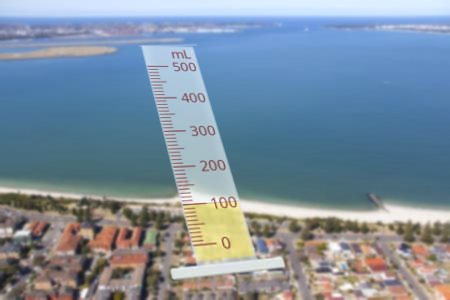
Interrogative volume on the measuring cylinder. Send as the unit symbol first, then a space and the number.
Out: mL 100
